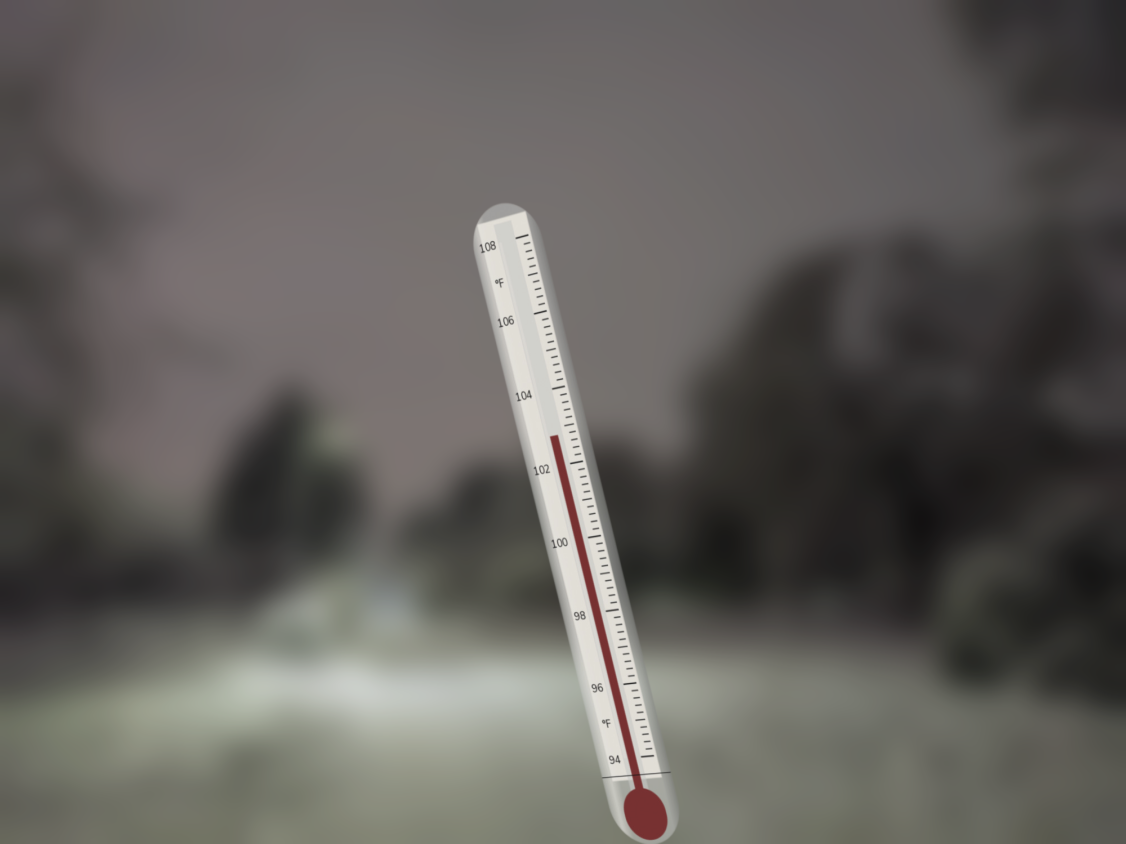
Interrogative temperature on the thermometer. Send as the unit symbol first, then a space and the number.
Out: °F 102.8
